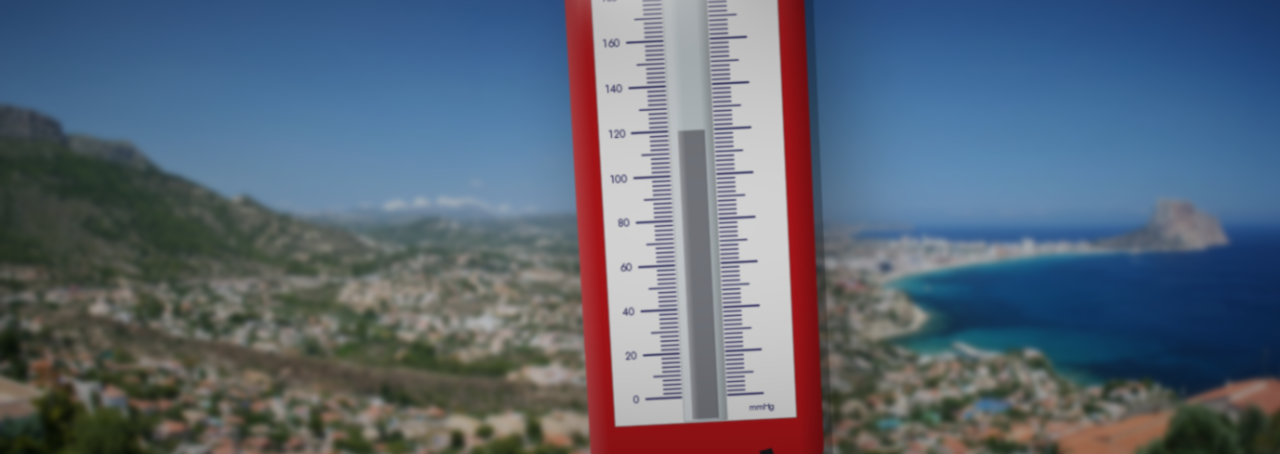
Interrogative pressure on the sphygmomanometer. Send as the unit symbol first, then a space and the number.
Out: mmHg 120
